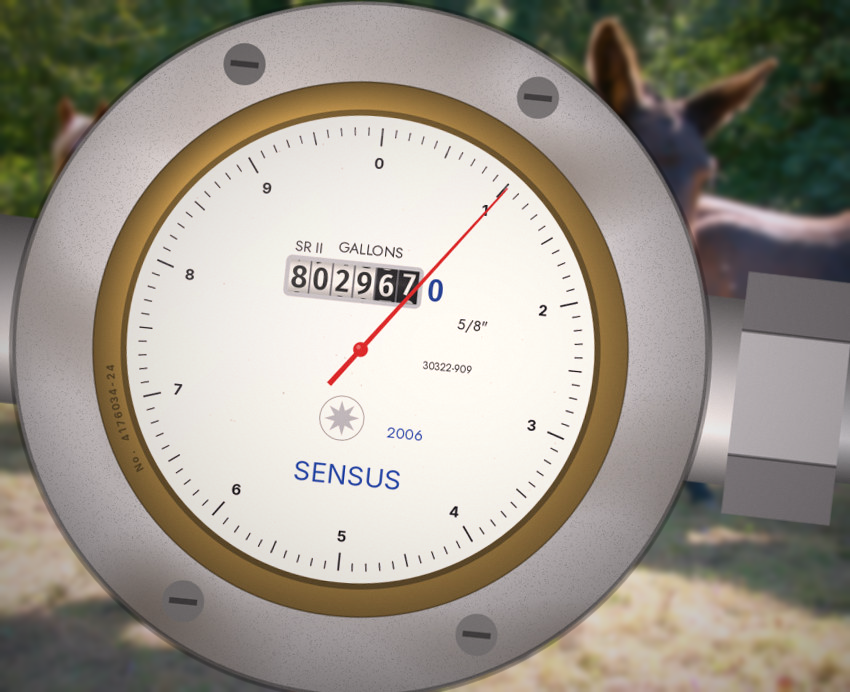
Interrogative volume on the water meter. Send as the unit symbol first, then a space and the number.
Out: gal 8029671.0
